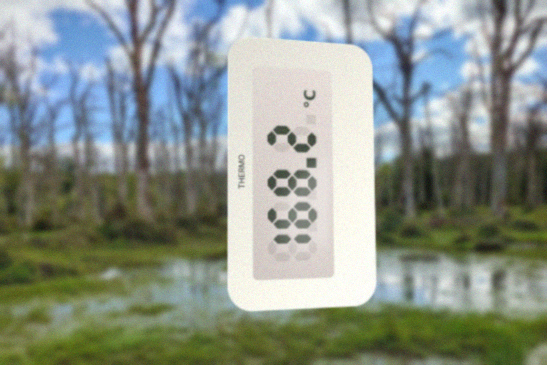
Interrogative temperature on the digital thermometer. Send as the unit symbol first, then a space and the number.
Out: °C 168.2
